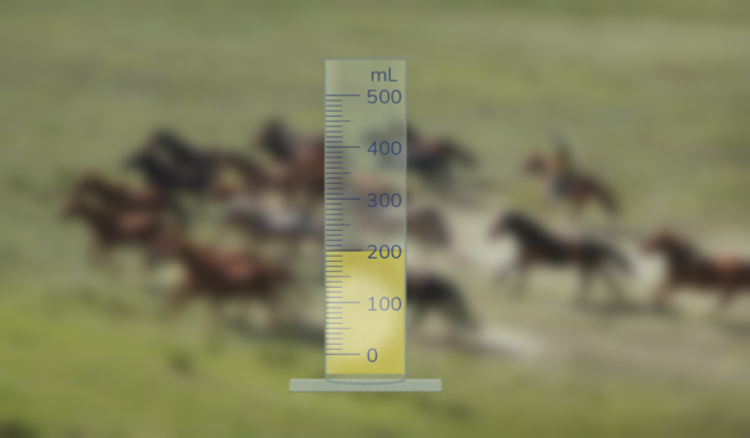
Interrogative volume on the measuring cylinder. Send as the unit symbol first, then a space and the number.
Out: mL 200
